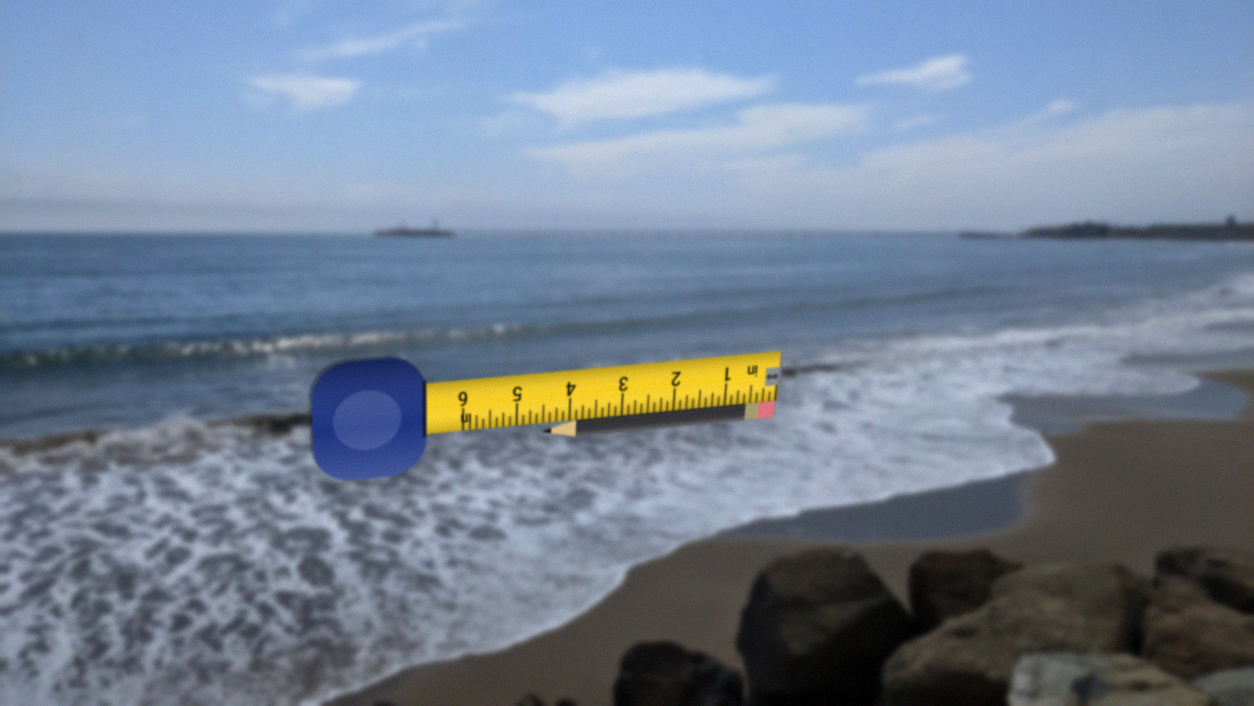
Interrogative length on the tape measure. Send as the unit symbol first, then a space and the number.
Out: in 4.5
